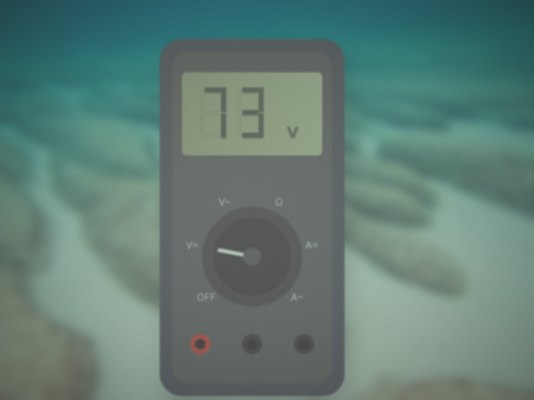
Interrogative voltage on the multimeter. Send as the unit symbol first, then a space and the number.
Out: V 73
